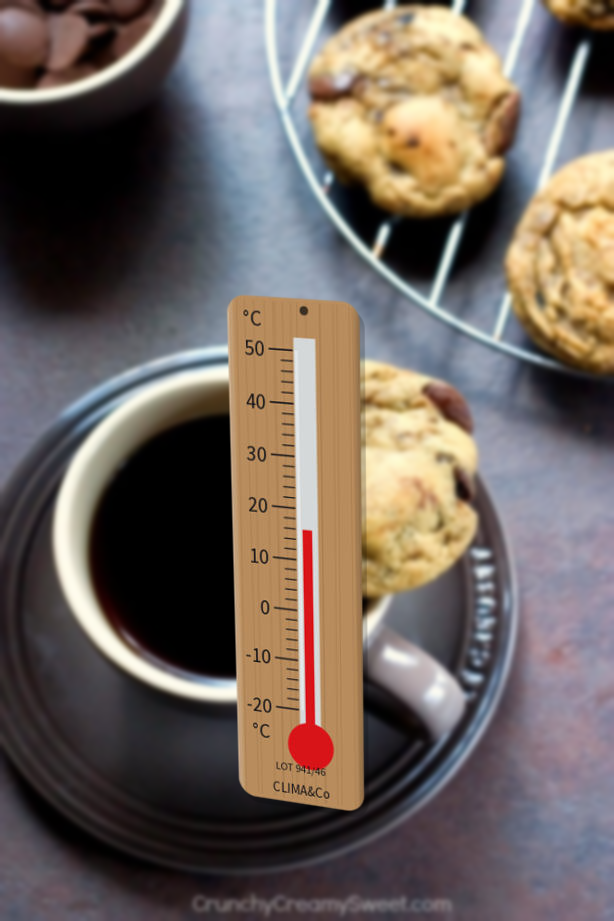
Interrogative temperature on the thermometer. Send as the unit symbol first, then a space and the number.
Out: °C 16
